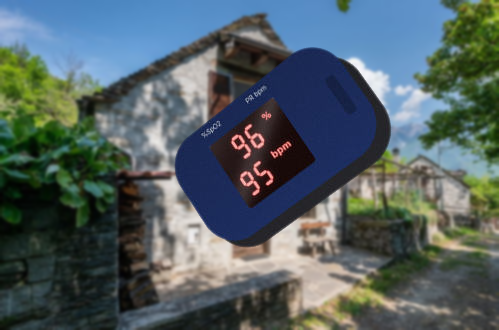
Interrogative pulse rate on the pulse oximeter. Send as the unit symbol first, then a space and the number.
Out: bpm 95
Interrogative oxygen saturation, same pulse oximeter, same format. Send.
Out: % 96
